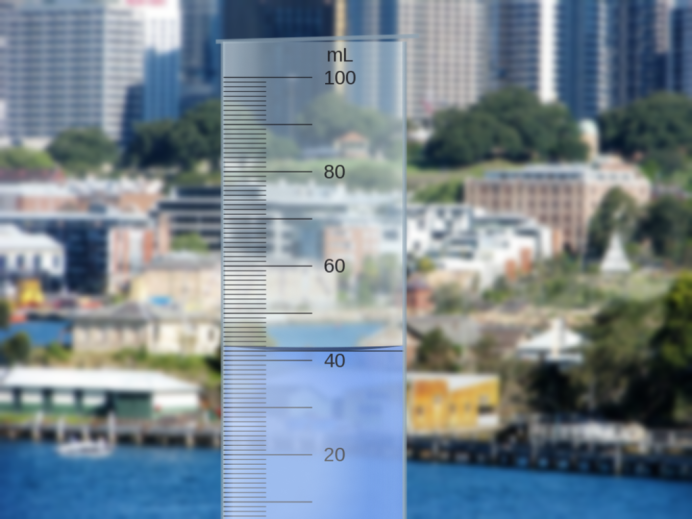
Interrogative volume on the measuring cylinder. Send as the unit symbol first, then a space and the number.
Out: mL 42
